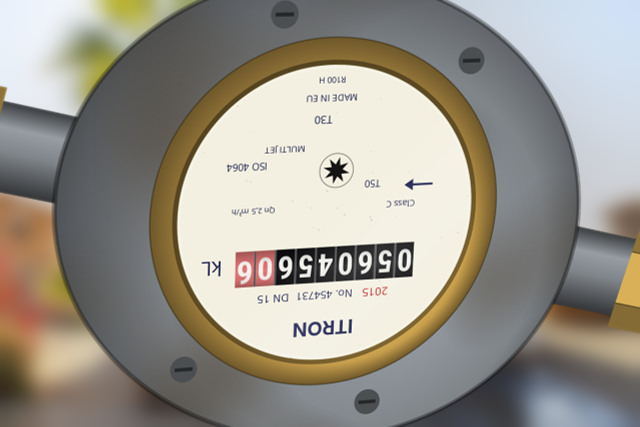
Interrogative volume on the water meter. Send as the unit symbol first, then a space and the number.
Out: kL 560456.06
